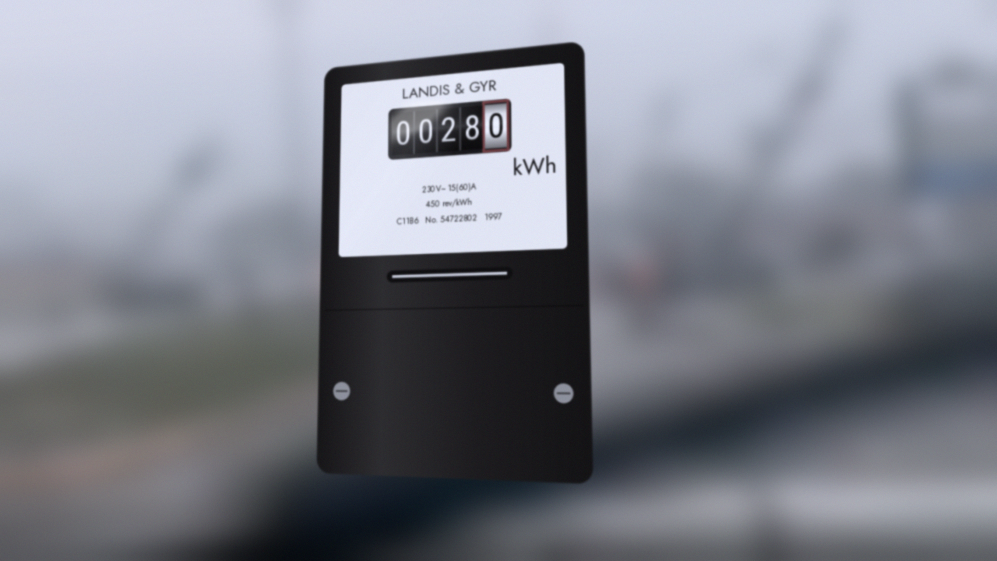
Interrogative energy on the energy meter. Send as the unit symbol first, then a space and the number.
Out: kWh 28.0
